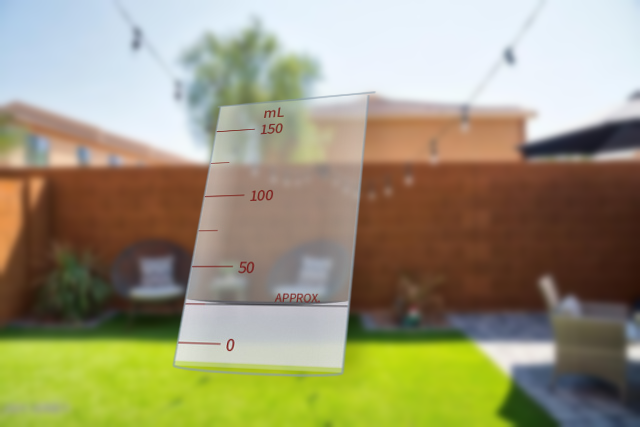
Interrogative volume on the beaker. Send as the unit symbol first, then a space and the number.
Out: mL 25
